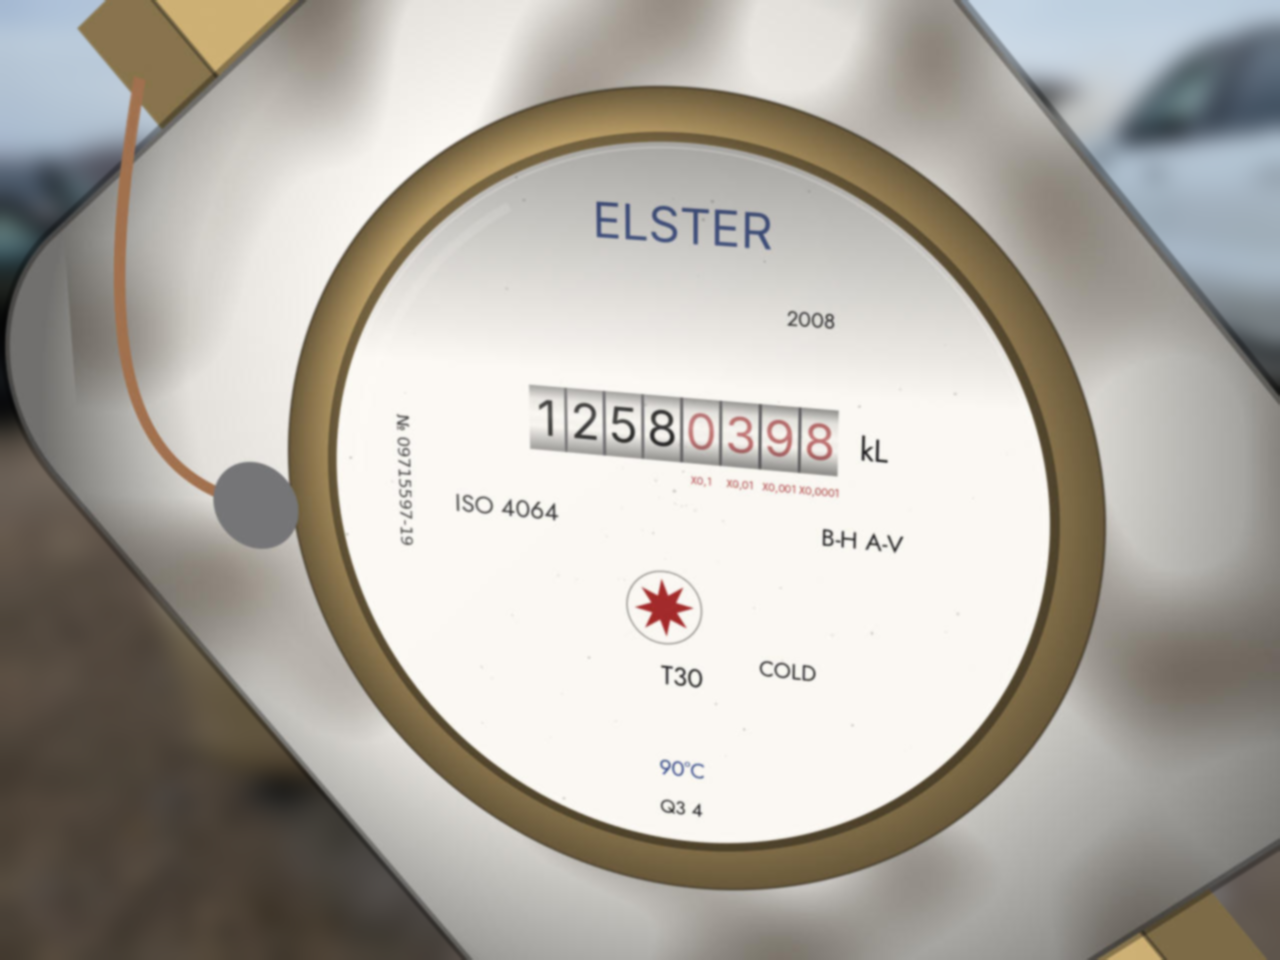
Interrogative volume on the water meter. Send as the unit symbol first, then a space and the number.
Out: kL 1258.0398
